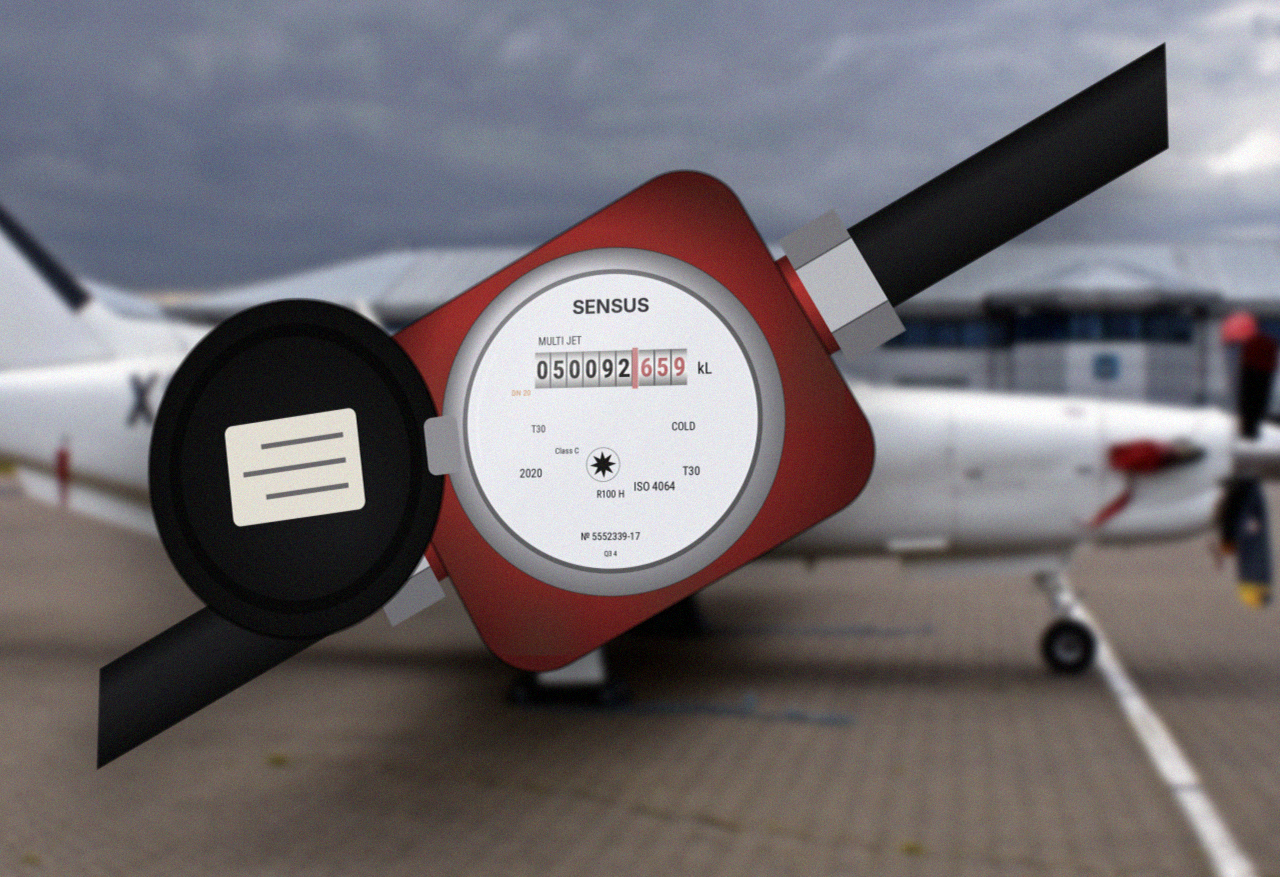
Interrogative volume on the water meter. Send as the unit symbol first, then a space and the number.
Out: kL 50092.659
